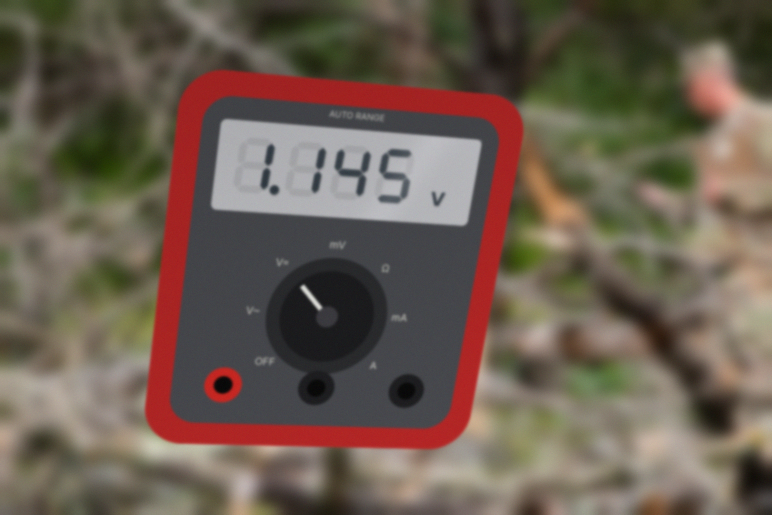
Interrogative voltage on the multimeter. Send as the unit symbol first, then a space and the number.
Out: V 1.145
